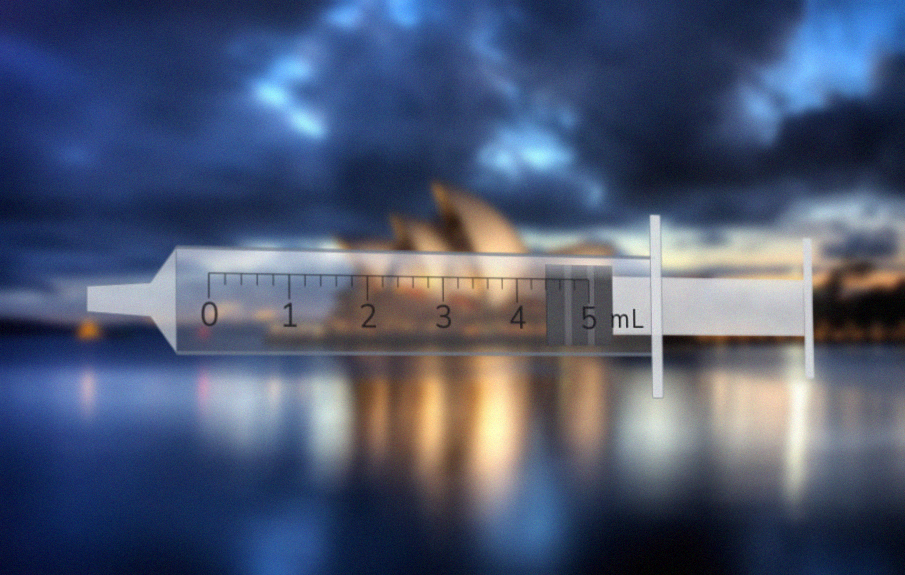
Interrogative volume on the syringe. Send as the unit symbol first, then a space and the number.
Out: mL 4.4
